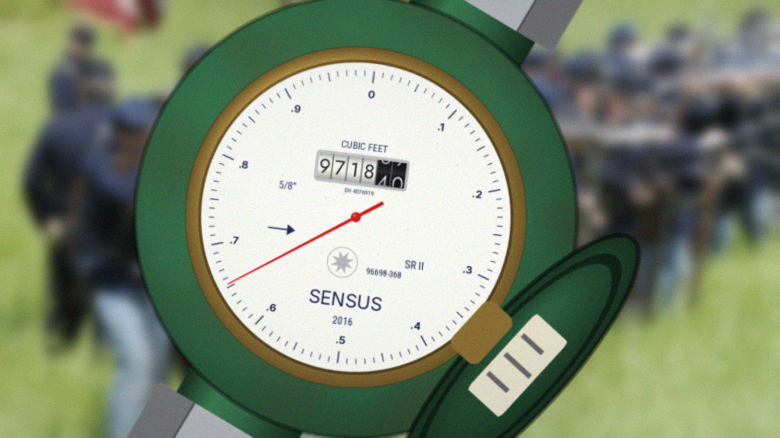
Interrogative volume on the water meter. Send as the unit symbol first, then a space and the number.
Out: ft³ 971839.65
